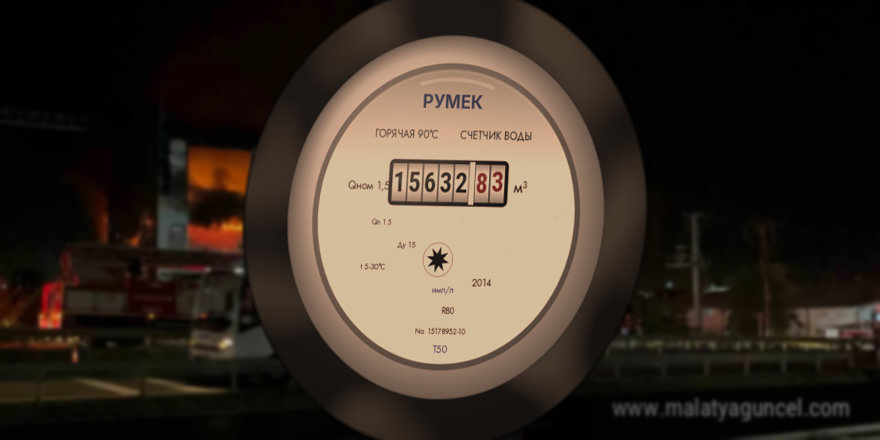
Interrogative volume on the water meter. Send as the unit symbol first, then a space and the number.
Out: m³ 15632.83
